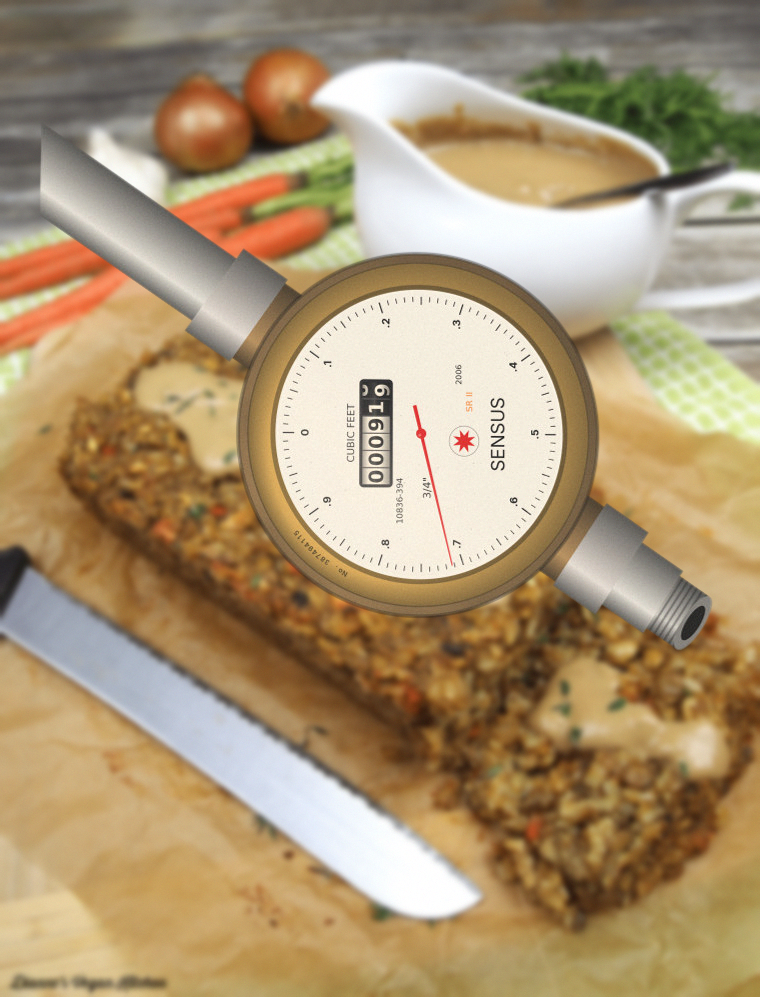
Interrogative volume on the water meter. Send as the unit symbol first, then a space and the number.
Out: ft³ 918.71
